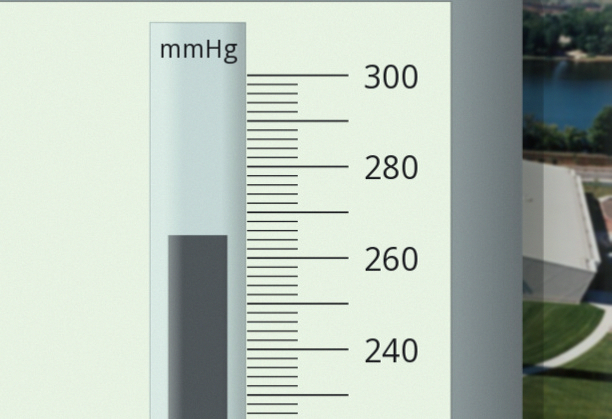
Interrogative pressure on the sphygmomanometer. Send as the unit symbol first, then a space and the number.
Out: mmHg 265
